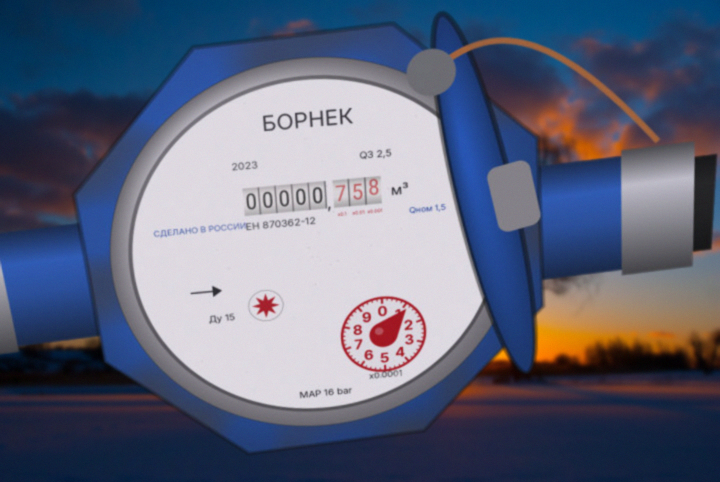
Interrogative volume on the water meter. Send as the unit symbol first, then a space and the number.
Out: m³ 0.7581
